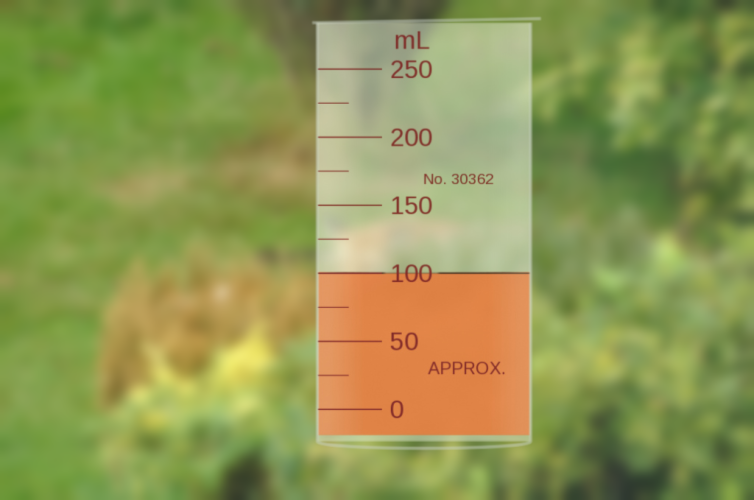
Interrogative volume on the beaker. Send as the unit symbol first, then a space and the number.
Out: mL 100
